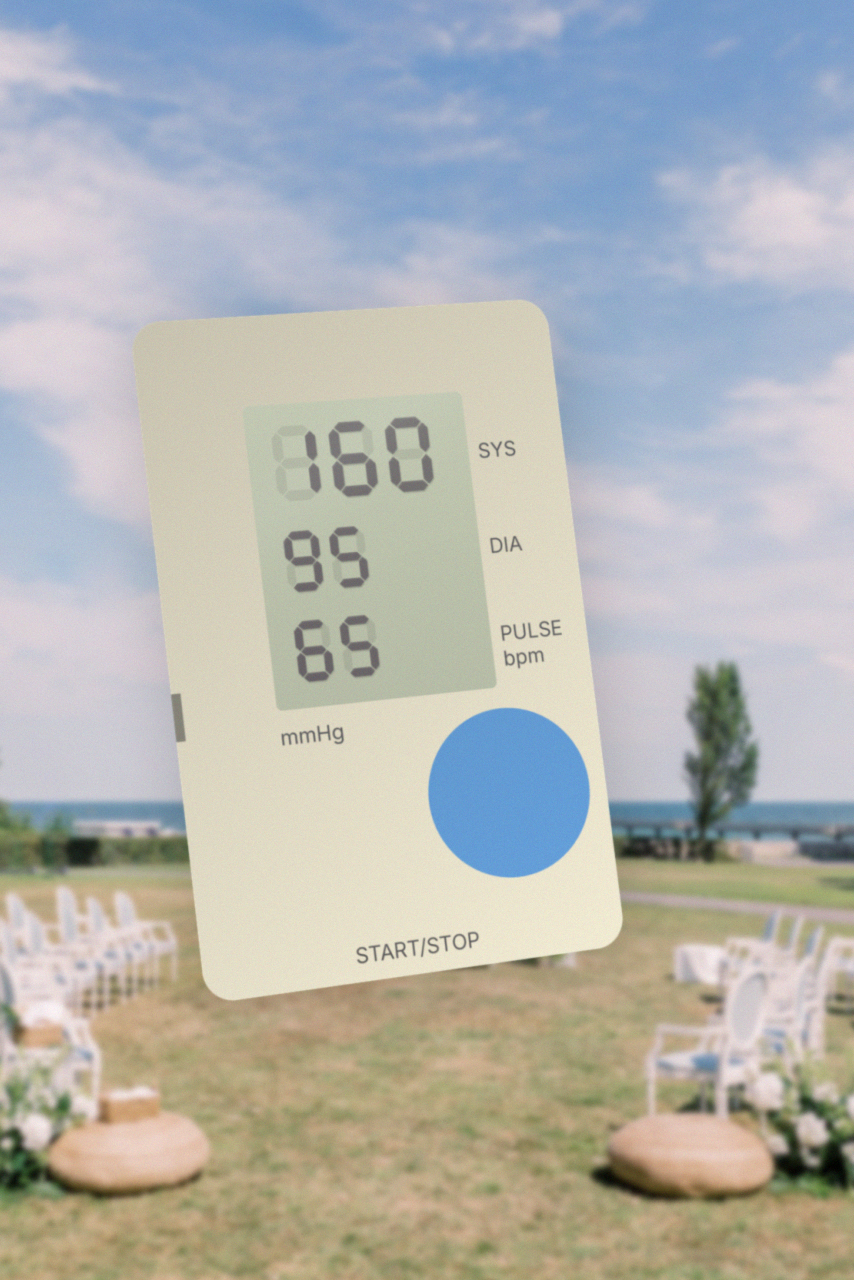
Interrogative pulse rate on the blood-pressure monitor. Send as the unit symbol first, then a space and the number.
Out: bpm 65
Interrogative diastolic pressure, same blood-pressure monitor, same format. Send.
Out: mmHg 95
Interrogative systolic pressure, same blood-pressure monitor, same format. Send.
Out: mmHg 160
